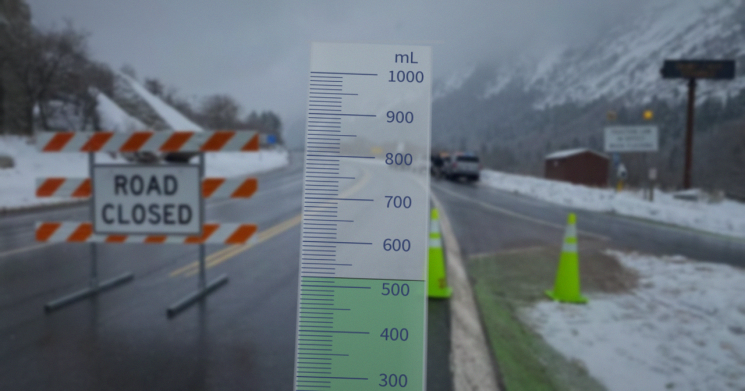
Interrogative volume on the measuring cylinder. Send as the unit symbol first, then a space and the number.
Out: mL 520
